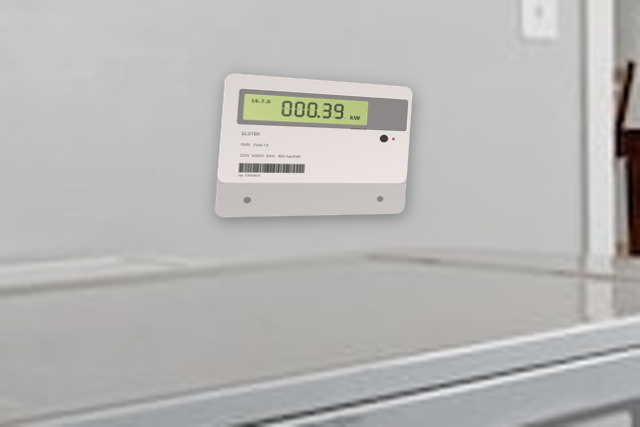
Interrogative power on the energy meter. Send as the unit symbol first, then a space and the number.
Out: kW 0.39
